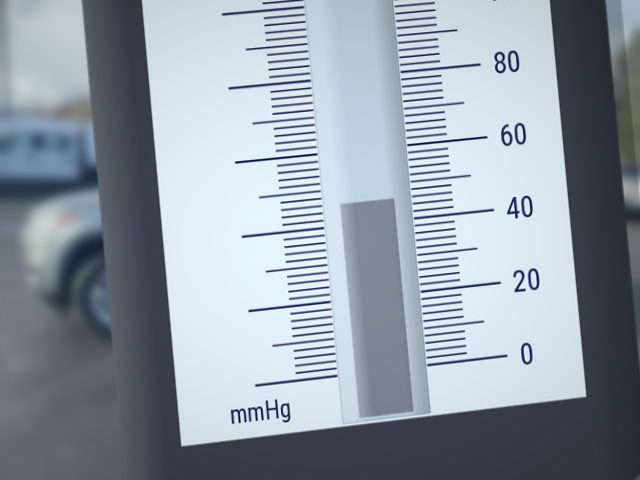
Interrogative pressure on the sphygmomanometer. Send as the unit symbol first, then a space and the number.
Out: mmHg 46
